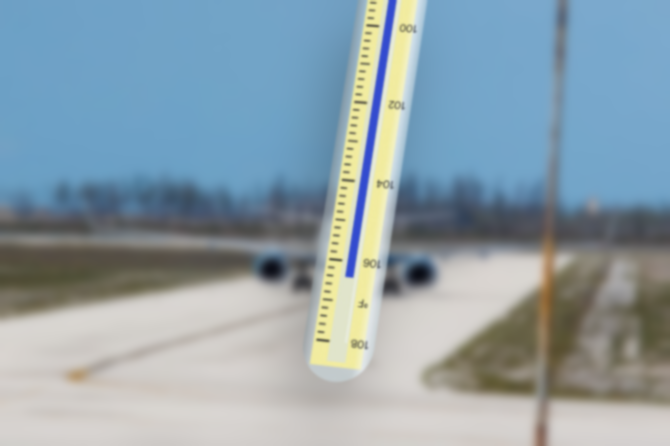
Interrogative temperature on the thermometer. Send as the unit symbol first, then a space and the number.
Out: °F 106.4
